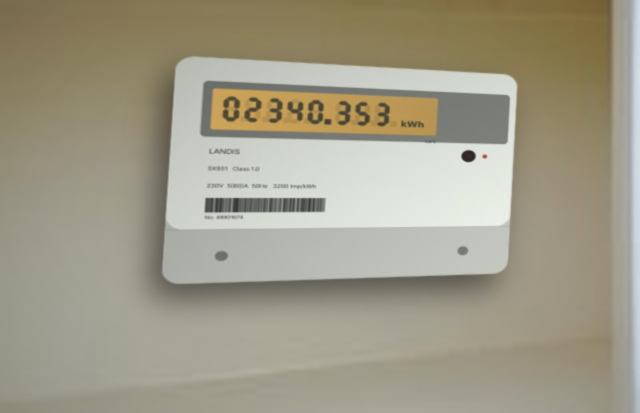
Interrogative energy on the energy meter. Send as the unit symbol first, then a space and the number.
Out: kWh 2340.353
